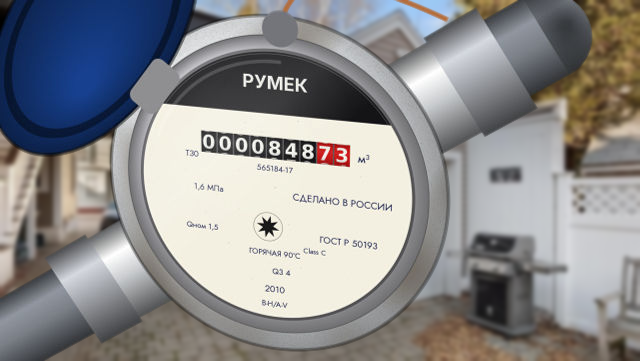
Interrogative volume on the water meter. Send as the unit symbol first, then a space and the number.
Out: m³ 848.73
